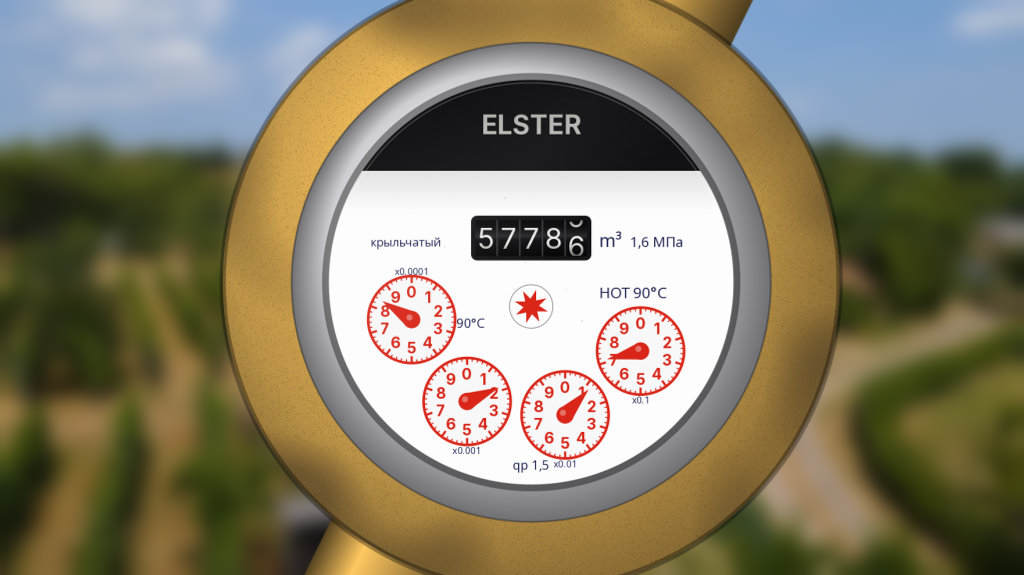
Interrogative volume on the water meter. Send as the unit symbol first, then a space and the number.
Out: m³ 57785.7118
